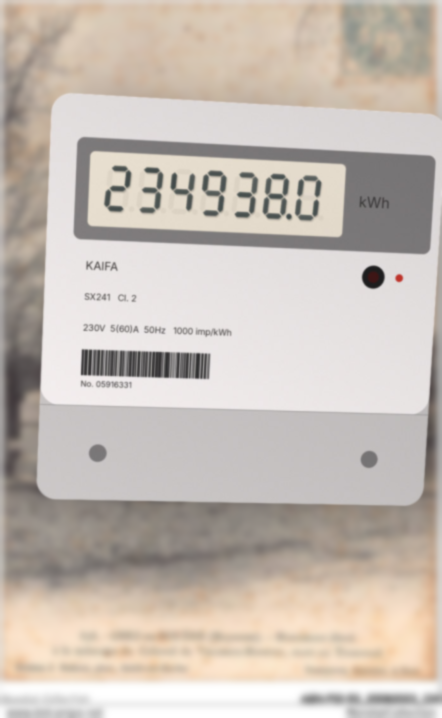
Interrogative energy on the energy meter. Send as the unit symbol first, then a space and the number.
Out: kWh 234938.0
